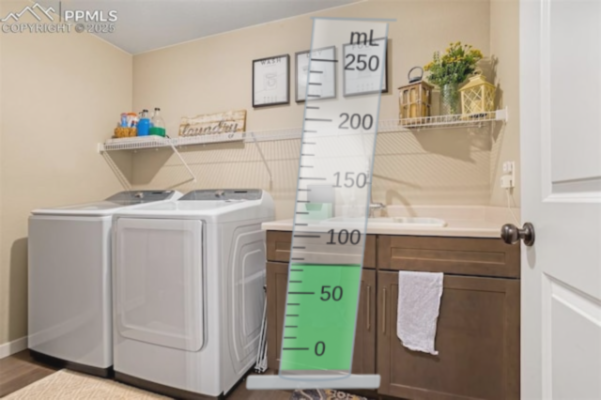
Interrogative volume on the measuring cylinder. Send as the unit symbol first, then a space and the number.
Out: mL 75
